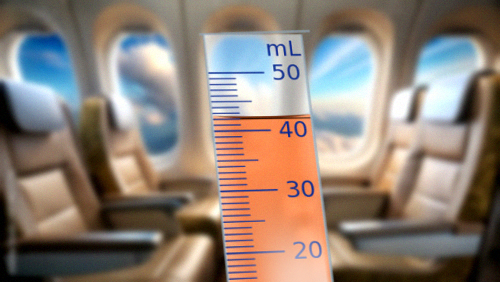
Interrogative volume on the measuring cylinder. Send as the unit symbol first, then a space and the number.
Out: mL 42
